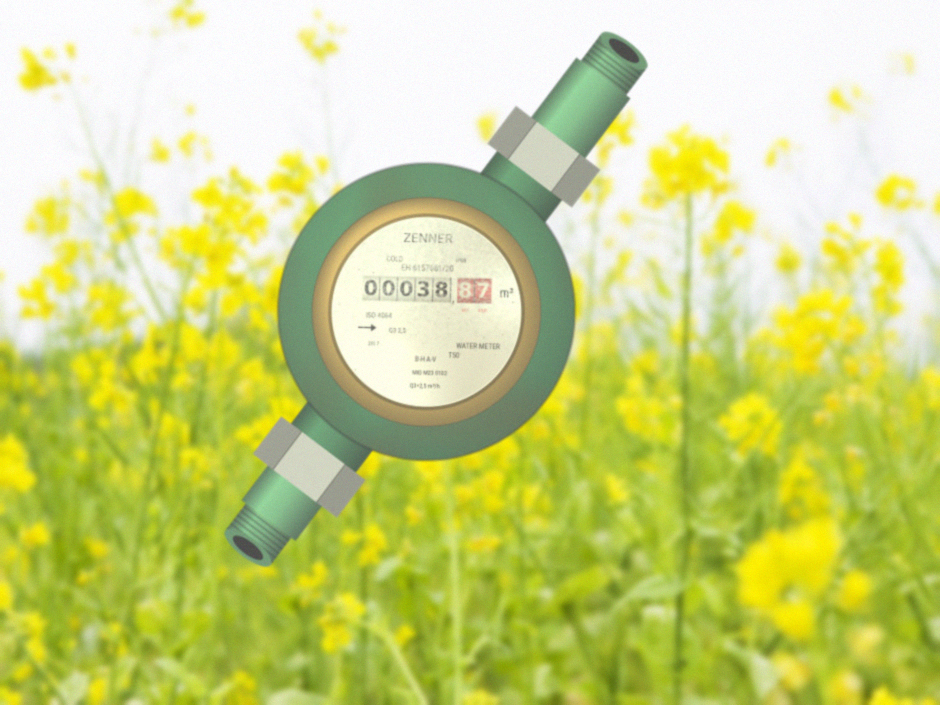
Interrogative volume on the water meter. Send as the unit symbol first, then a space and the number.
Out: m³ 38.87
